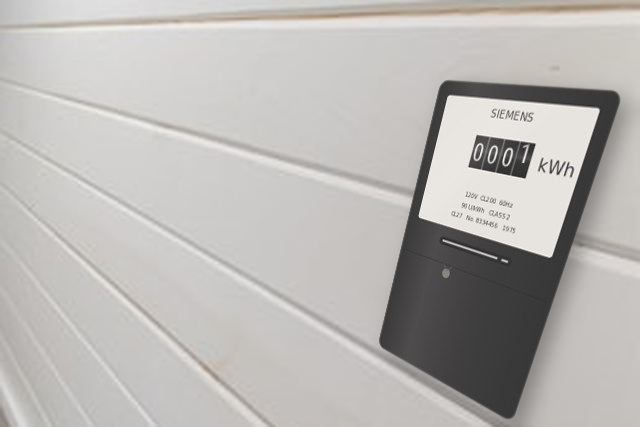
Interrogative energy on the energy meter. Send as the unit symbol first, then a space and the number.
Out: kWh 1
